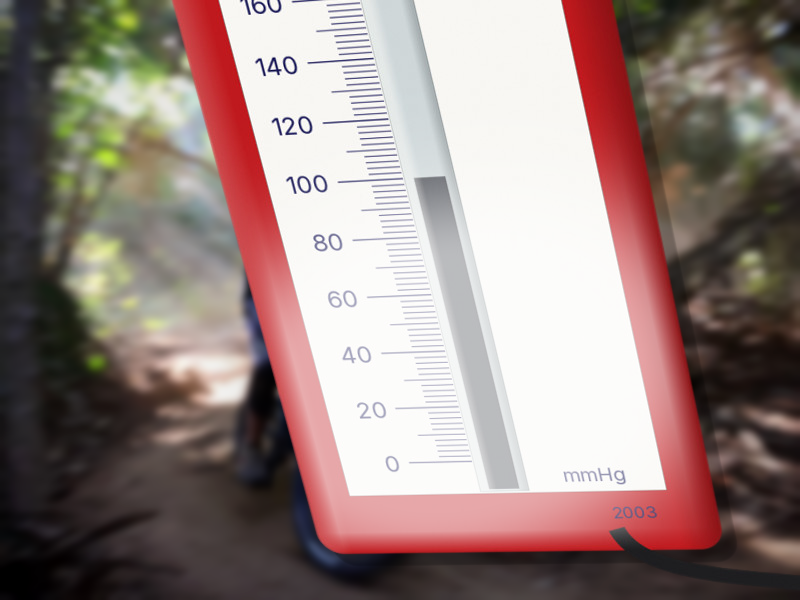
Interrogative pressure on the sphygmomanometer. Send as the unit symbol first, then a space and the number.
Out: mmHg 100
